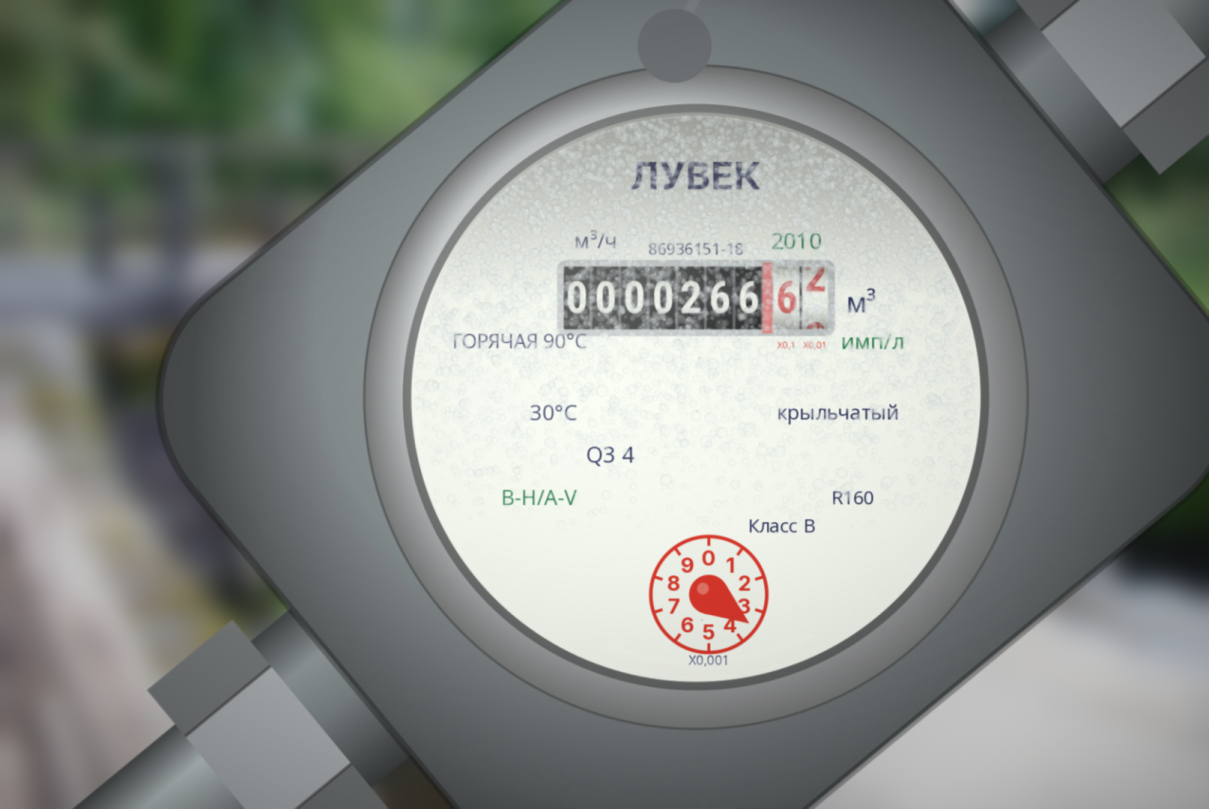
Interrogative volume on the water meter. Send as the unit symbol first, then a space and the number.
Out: m³ 266.623
